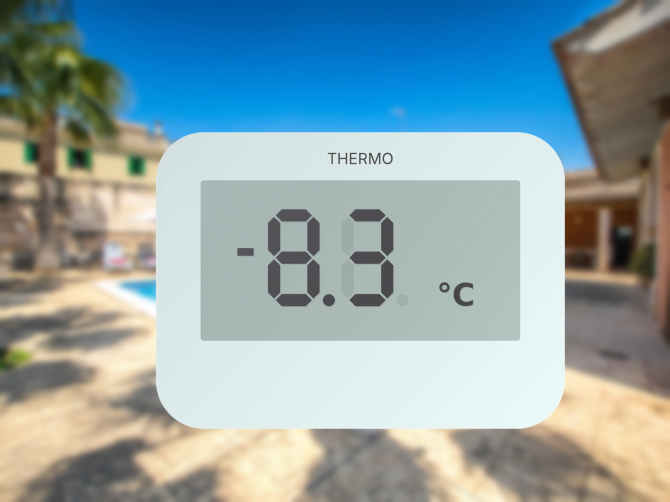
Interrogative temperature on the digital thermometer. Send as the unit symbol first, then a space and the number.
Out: °C -8.3
